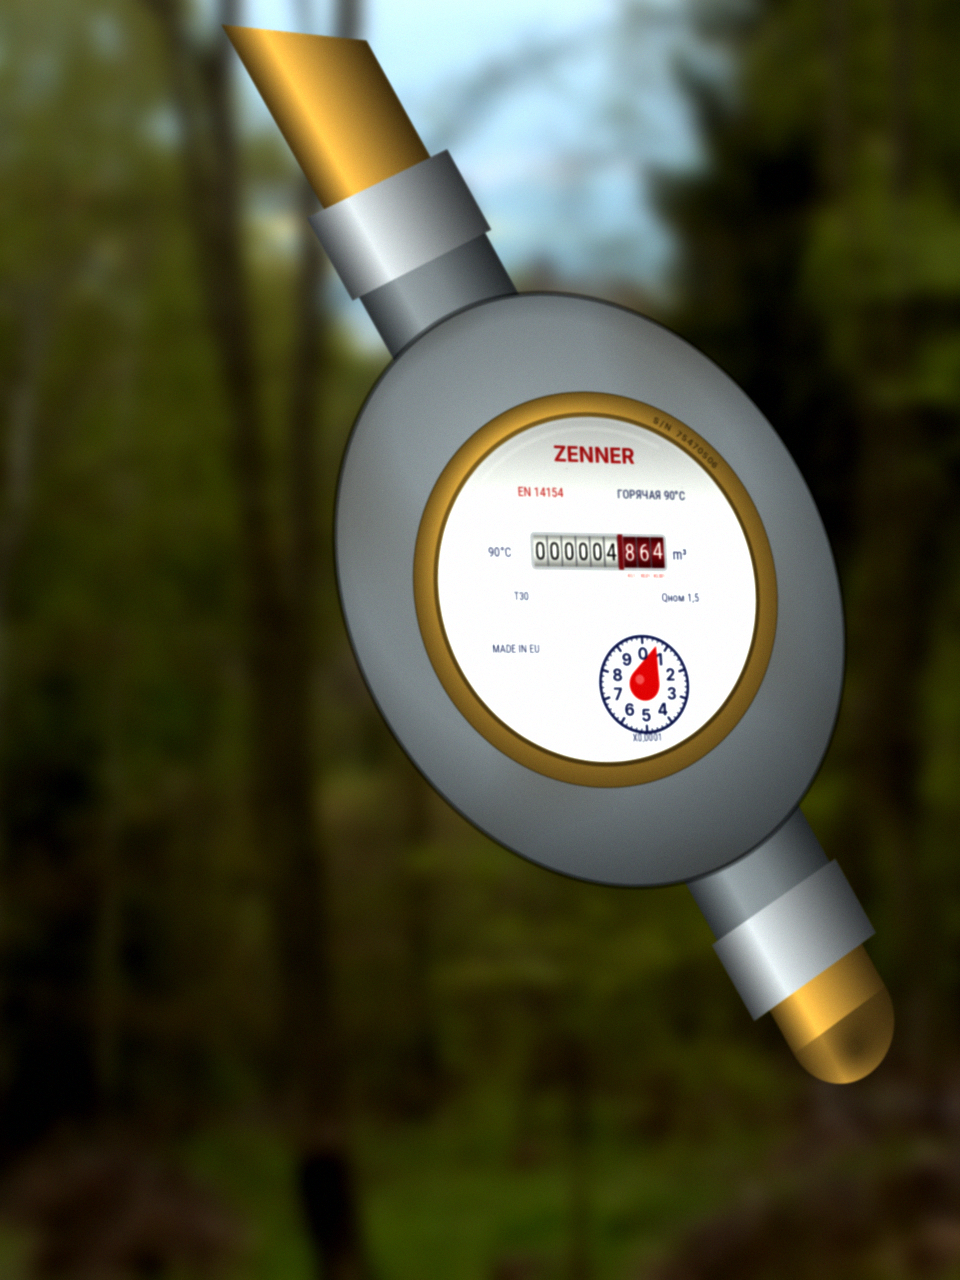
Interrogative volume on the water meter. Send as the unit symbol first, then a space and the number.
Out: m³ 4.8640
